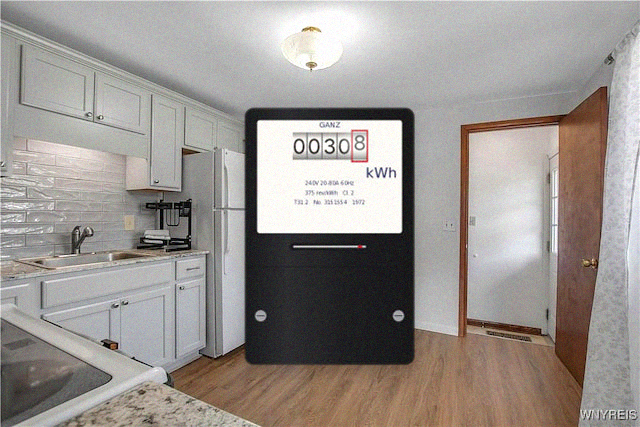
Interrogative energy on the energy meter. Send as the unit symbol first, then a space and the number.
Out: kWh 30.8
